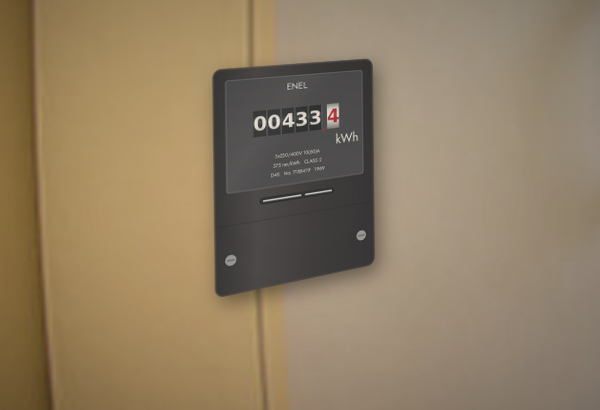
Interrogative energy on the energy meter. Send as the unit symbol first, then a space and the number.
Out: kWh 433.4
